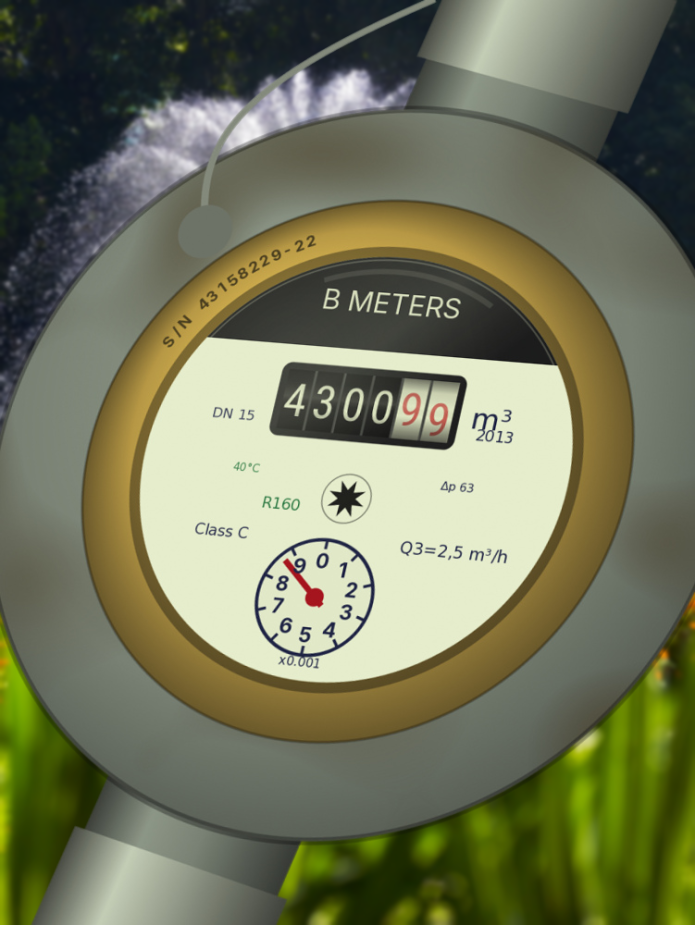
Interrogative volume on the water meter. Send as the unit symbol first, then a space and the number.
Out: m³ 4300.988
